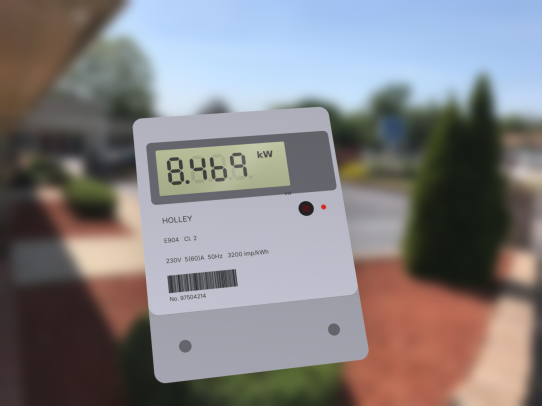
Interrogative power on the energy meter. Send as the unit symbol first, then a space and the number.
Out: kW 8.469
